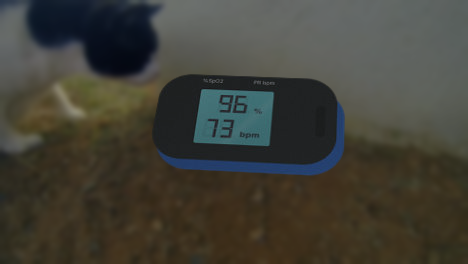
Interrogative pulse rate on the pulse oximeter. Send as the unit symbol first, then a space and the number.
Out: bpm 73
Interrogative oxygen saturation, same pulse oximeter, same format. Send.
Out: % 96
